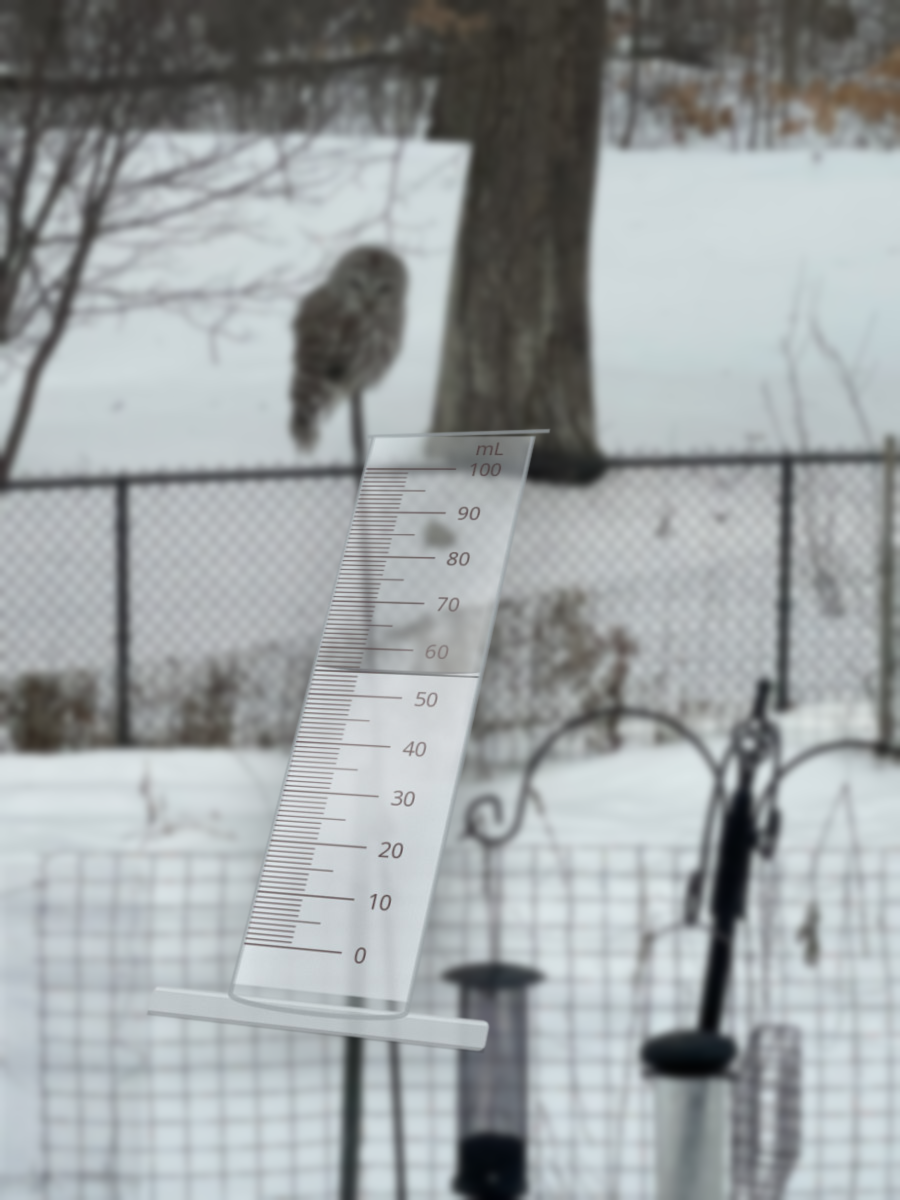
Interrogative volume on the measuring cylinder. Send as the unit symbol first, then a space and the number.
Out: mL 55
